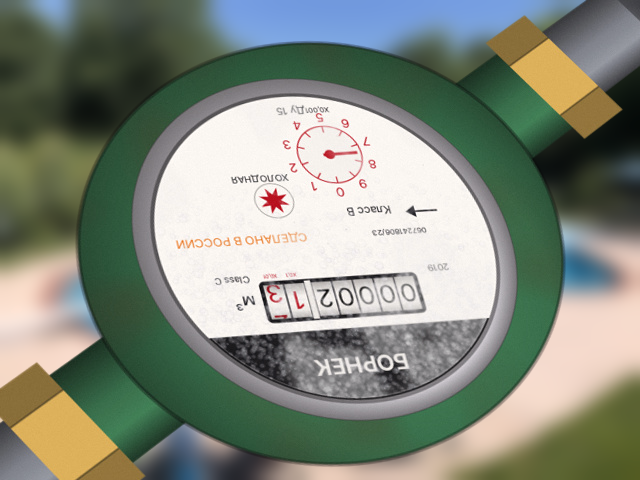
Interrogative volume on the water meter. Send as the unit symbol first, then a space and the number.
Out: m³ 2.127
